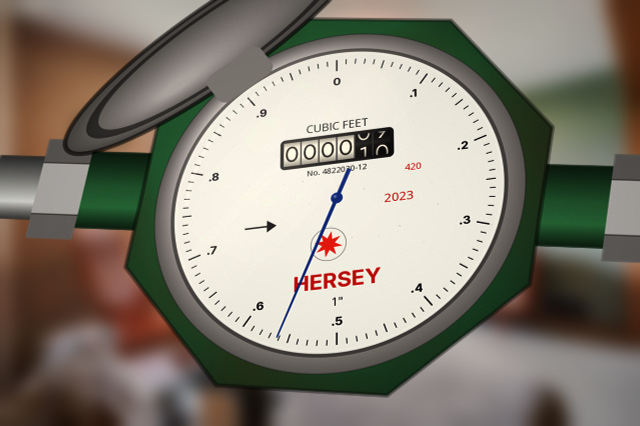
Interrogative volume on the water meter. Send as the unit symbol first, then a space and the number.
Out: ft³ 9.56
